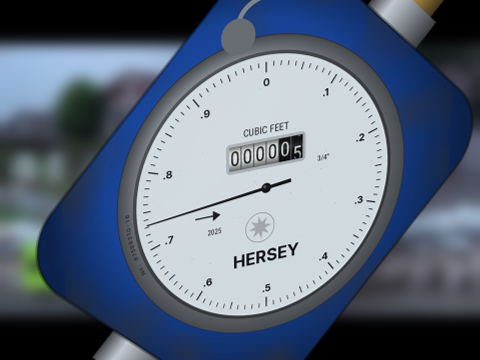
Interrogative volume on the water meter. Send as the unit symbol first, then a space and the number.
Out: ft³ 4.73
